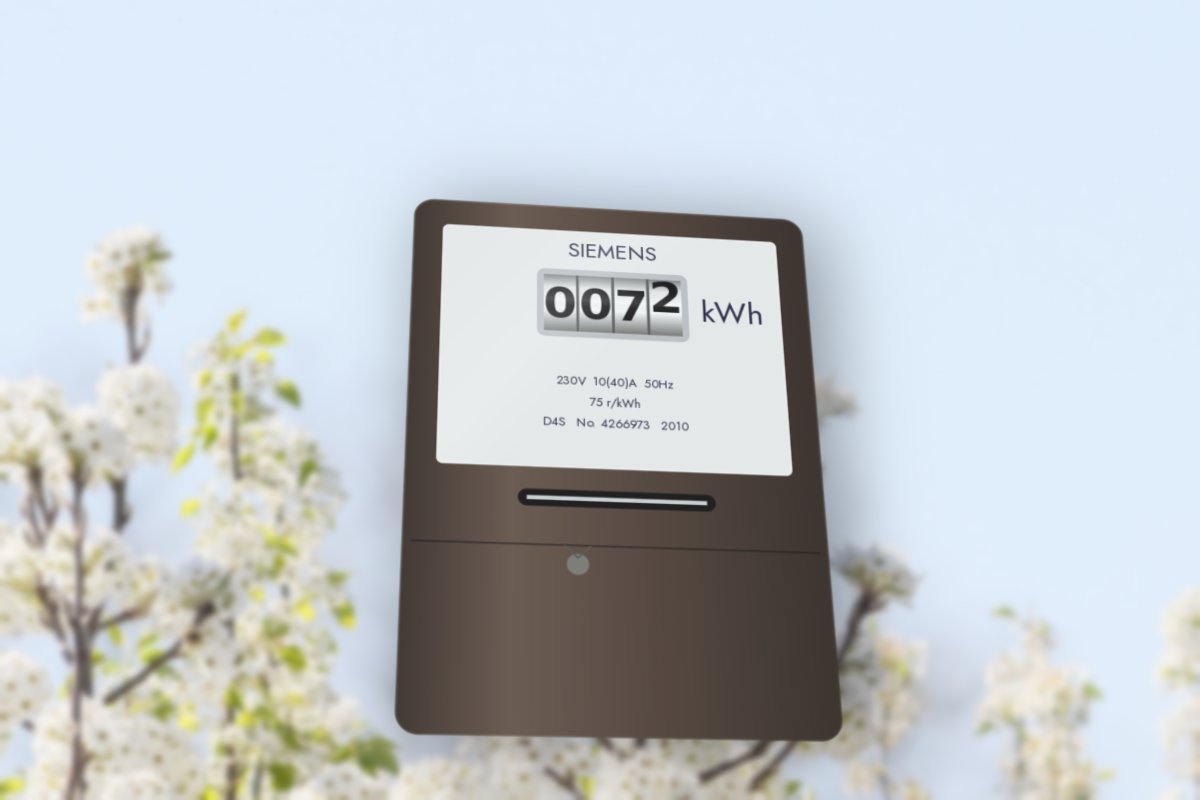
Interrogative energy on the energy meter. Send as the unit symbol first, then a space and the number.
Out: kWh 72
